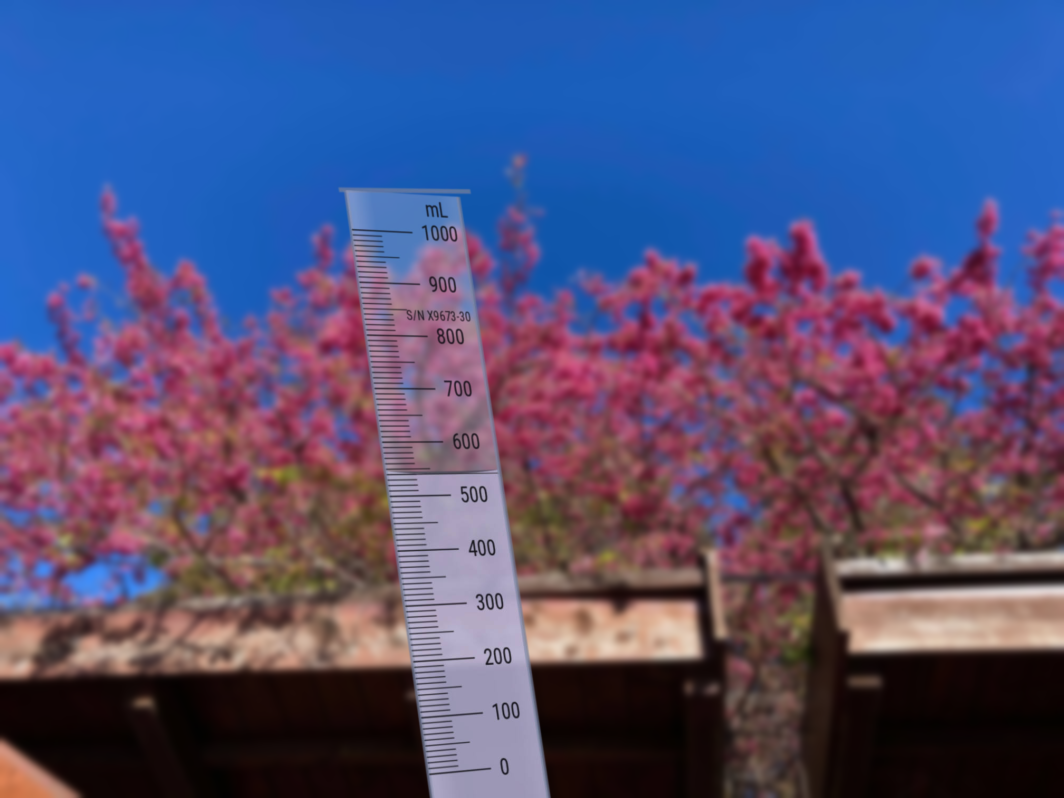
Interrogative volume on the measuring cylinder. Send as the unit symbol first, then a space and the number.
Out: mL 540
